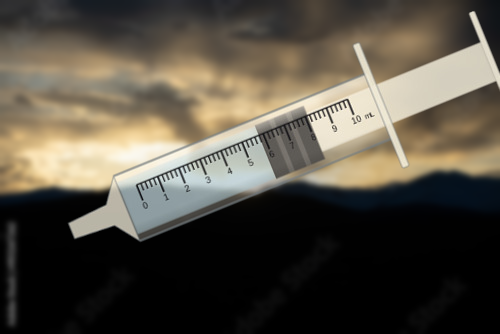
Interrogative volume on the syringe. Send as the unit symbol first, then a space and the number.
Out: mL 5.8
